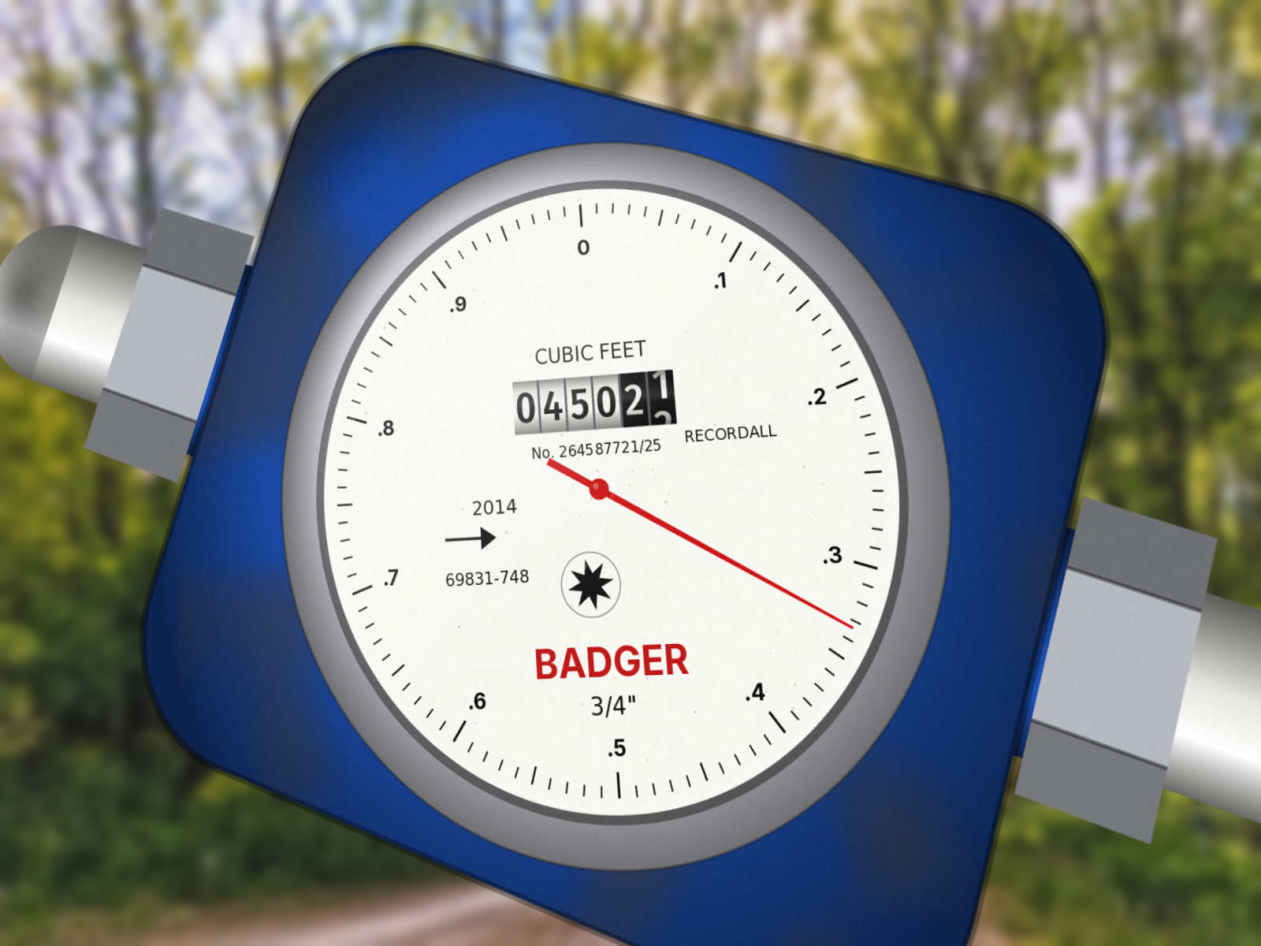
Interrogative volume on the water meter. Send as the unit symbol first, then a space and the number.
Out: ft³ 45021.33
